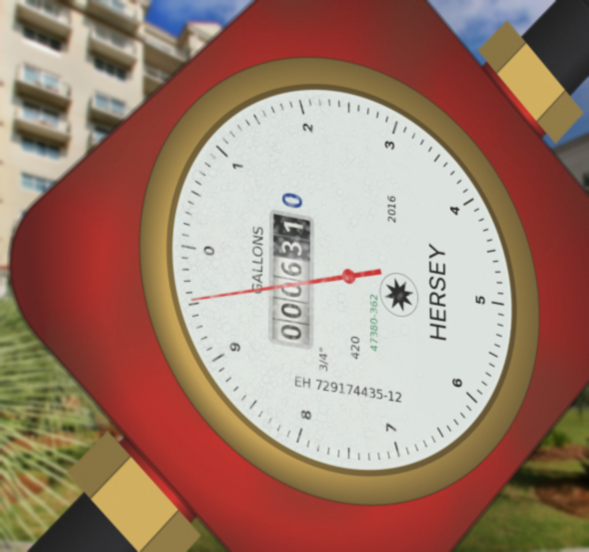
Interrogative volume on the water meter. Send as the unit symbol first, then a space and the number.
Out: gal 6309.5
